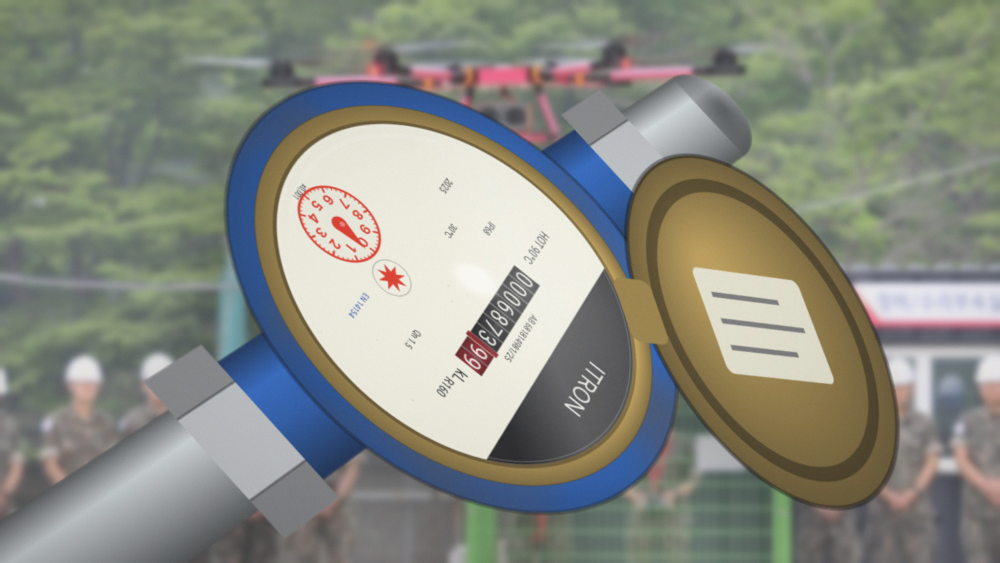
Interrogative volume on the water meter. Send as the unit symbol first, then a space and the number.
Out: kL 6873.990
